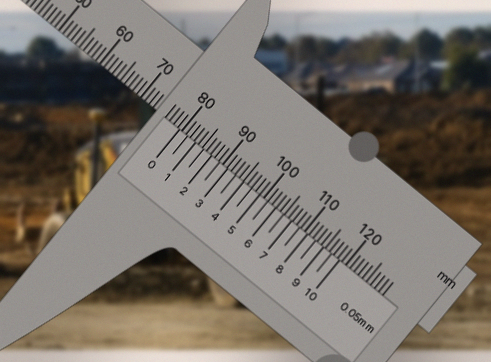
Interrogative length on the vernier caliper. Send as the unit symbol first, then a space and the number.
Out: mm 79.5
